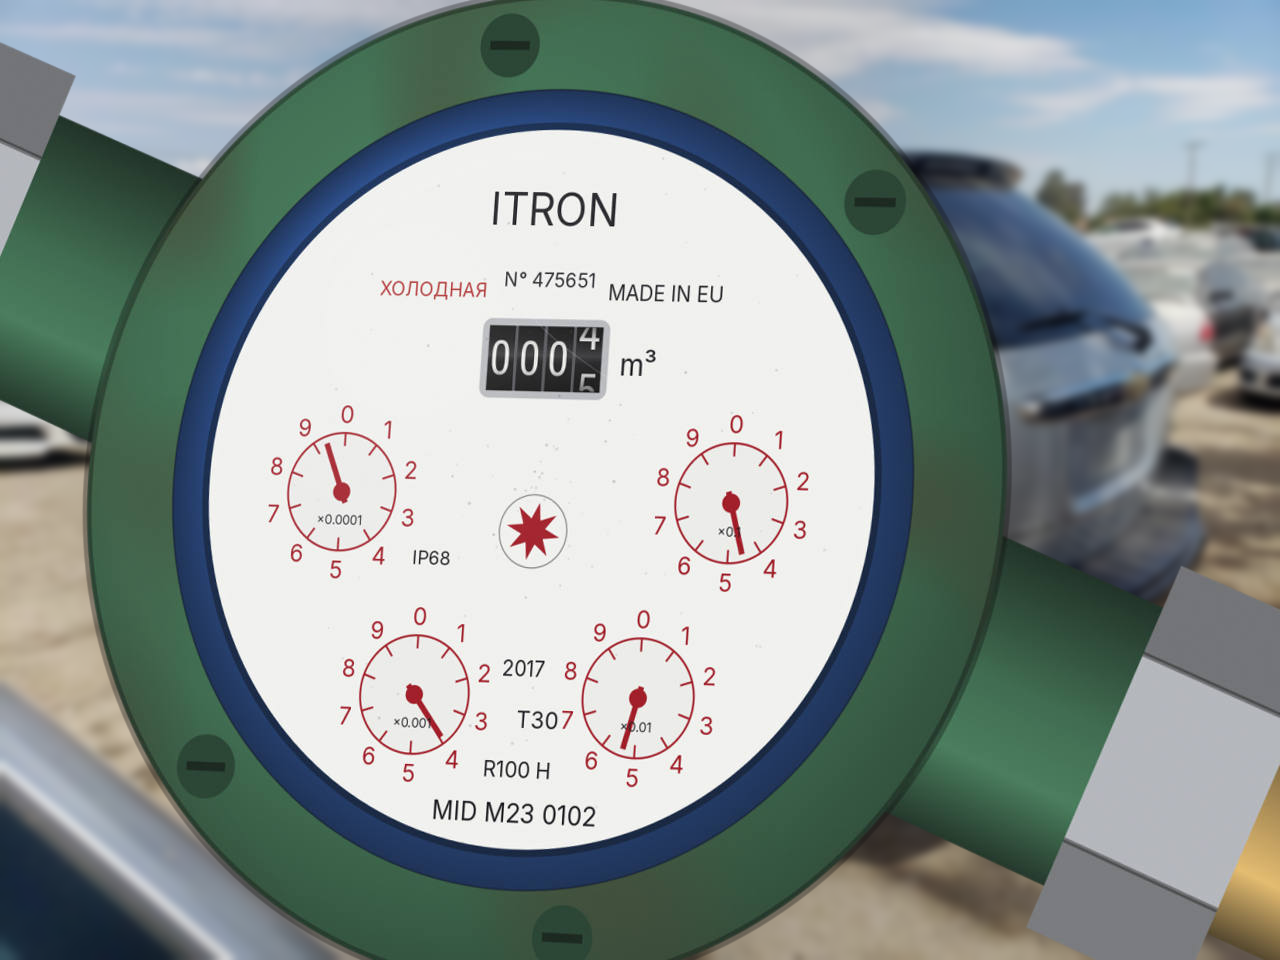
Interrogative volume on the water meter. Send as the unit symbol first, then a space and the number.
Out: m³ 4.4539
